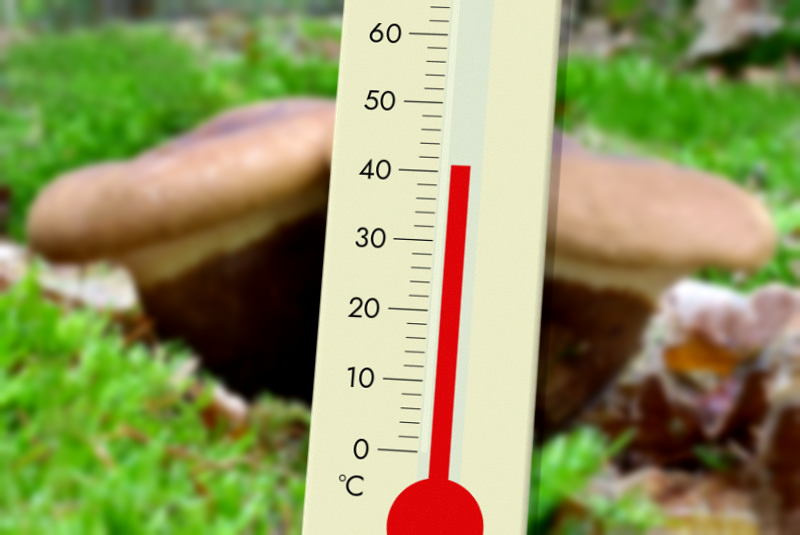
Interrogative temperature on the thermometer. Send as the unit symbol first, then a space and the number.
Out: °C 41
